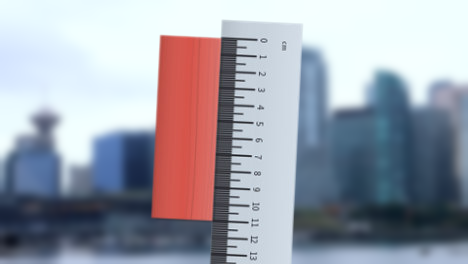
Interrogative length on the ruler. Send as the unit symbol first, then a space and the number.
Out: cm 11
